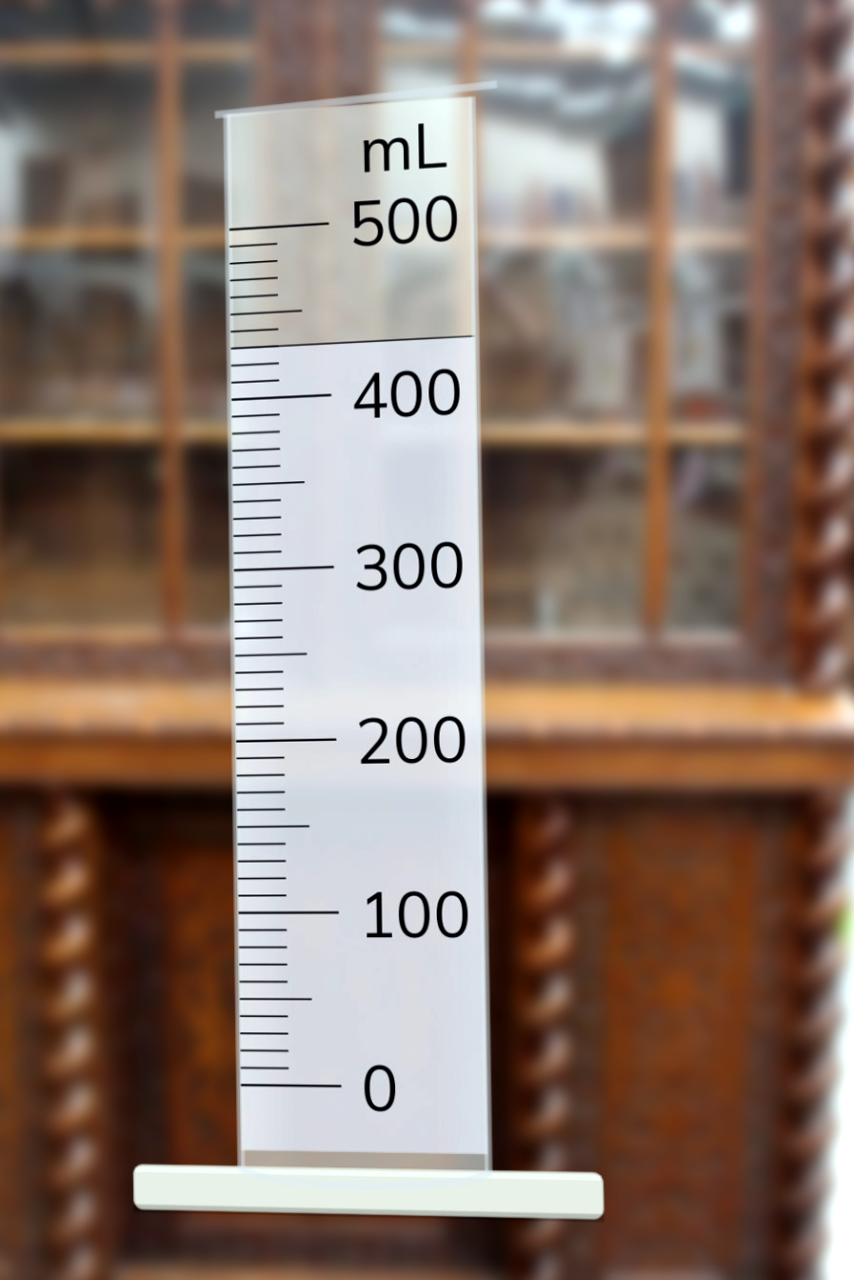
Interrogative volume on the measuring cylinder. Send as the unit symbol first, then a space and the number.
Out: mL 430
